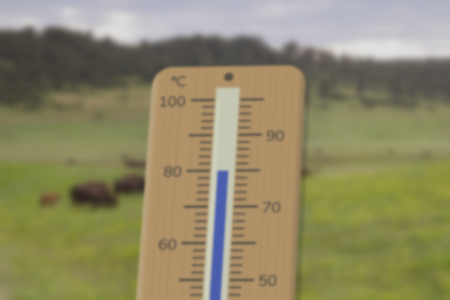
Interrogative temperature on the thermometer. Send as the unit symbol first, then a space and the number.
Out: °C 80
